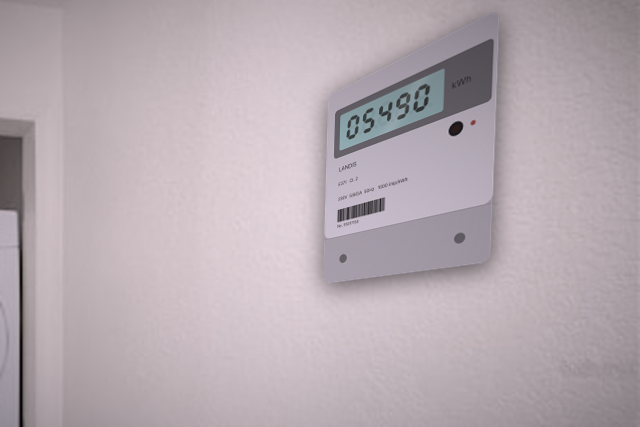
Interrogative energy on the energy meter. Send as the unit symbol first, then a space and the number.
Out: kWh 5490
